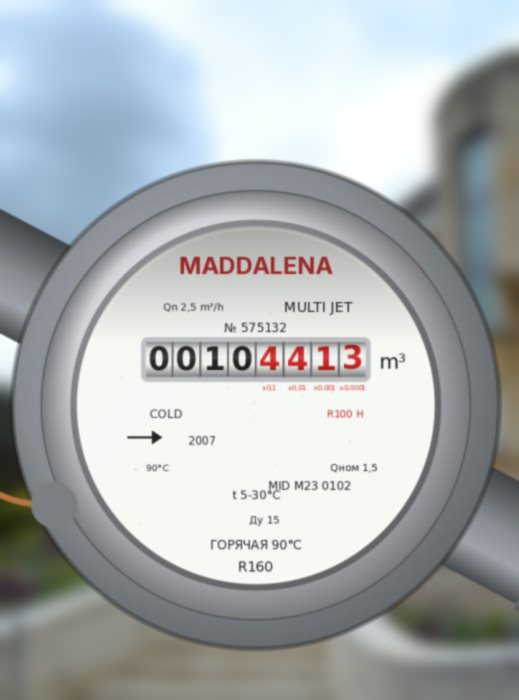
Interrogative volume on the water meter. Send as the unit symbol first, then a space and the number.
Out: m³ 10.4413
